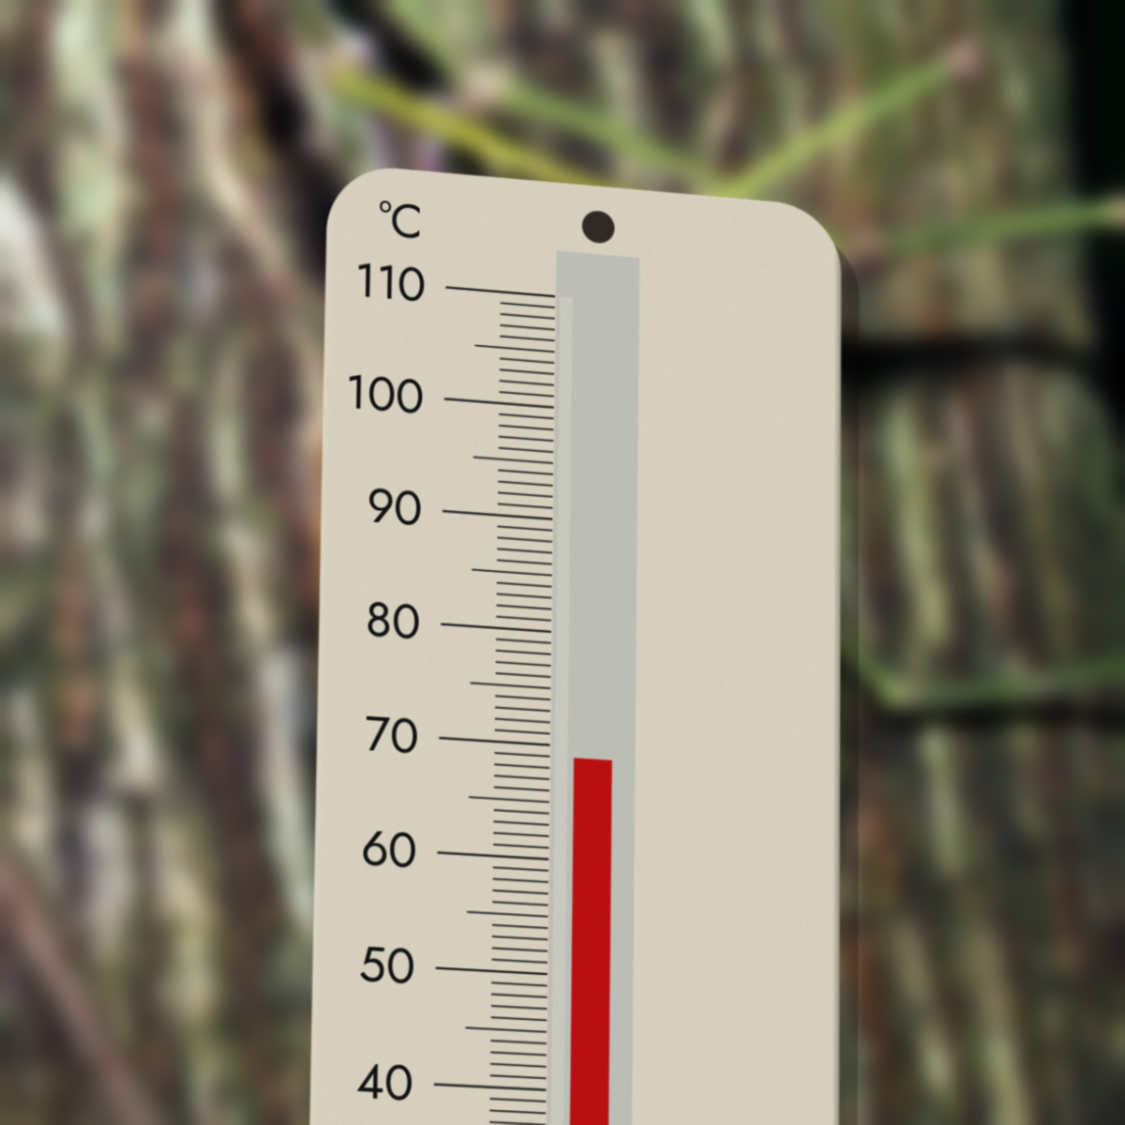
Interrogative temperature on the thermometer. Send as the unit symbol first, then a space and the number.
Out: °C 69
